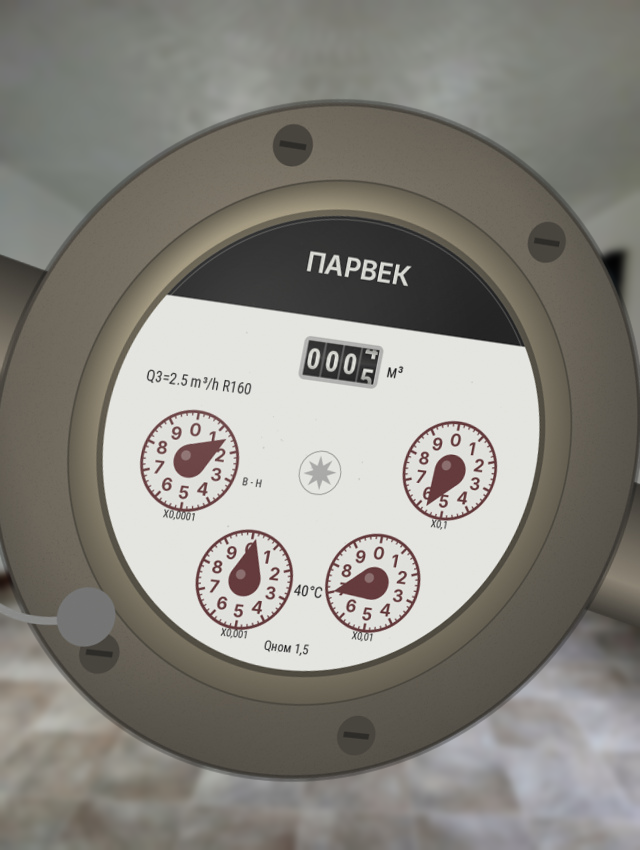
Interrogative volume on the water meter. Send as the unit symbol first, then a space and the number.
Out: m³ 4.5701
